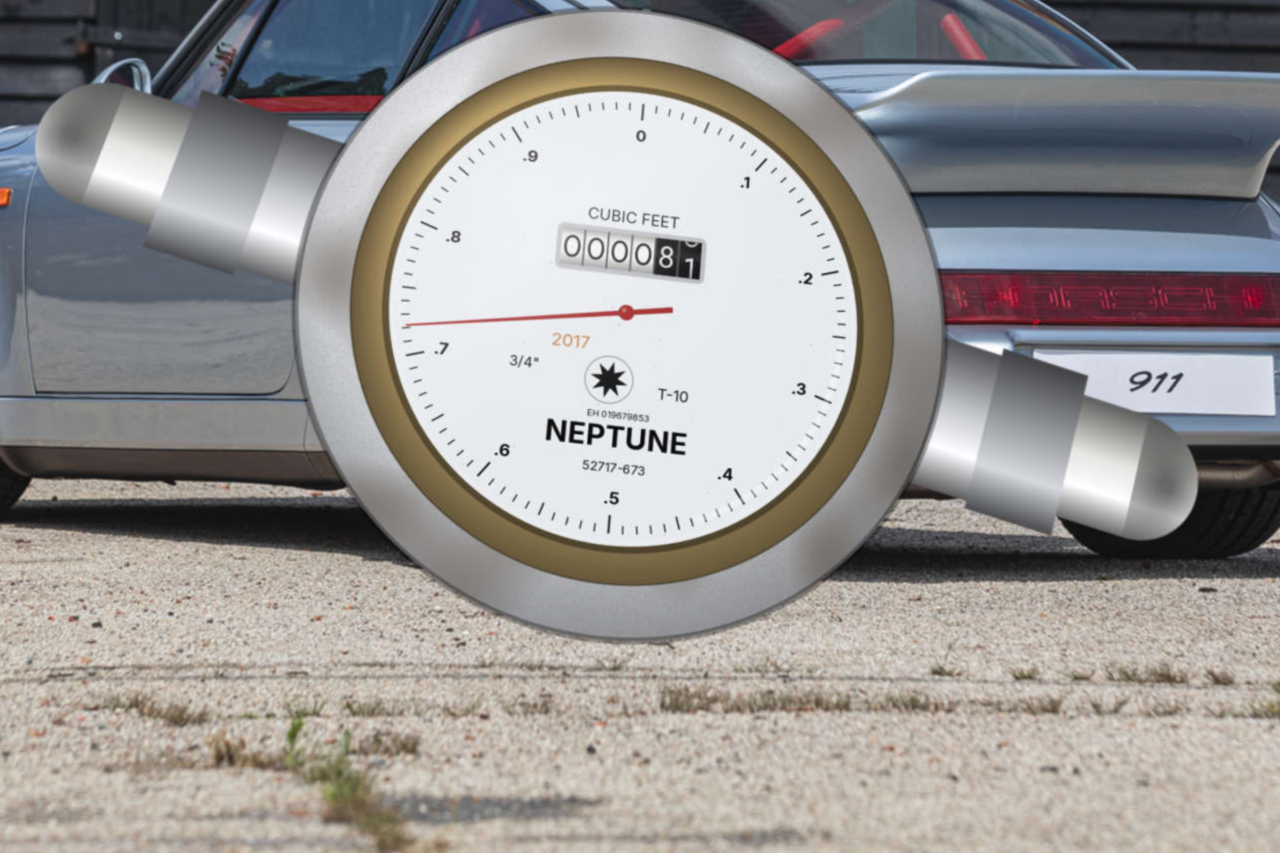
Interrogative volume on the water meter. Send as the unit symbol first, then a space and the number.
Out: ft³ 80.72
